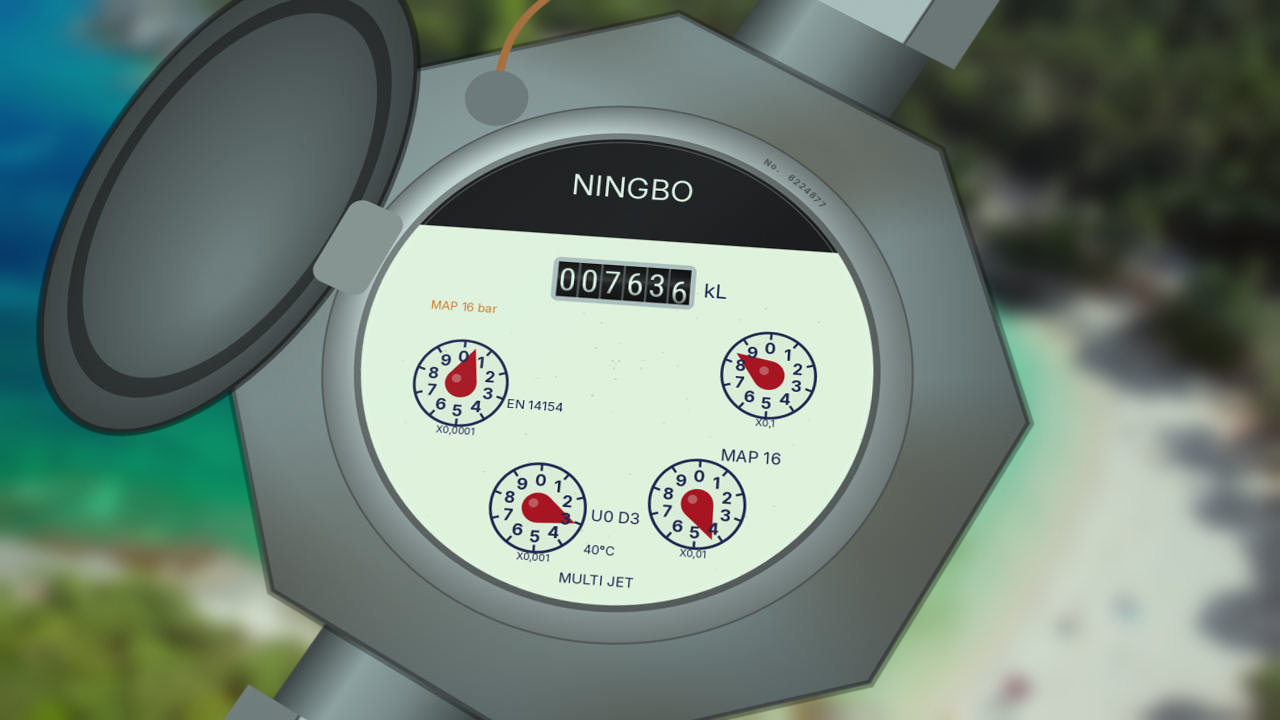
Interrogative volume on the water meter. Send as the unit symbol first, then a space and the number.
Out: kL 7635.8430
